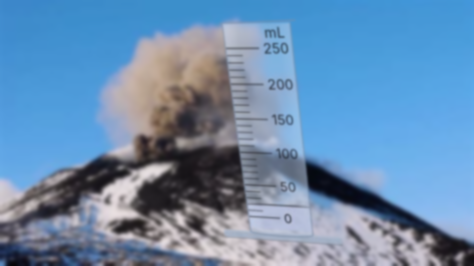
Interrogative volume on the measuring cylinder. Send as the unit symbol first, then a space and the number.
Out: mL 20
